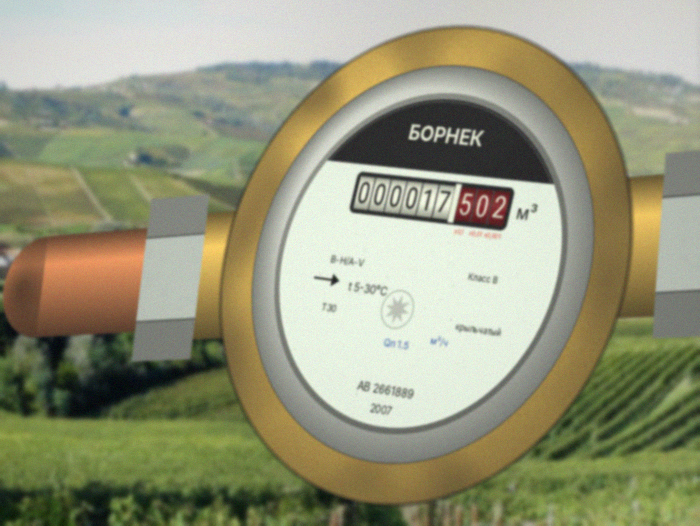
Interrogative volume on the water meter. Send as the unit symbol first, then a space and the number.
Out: m³ 17.502
